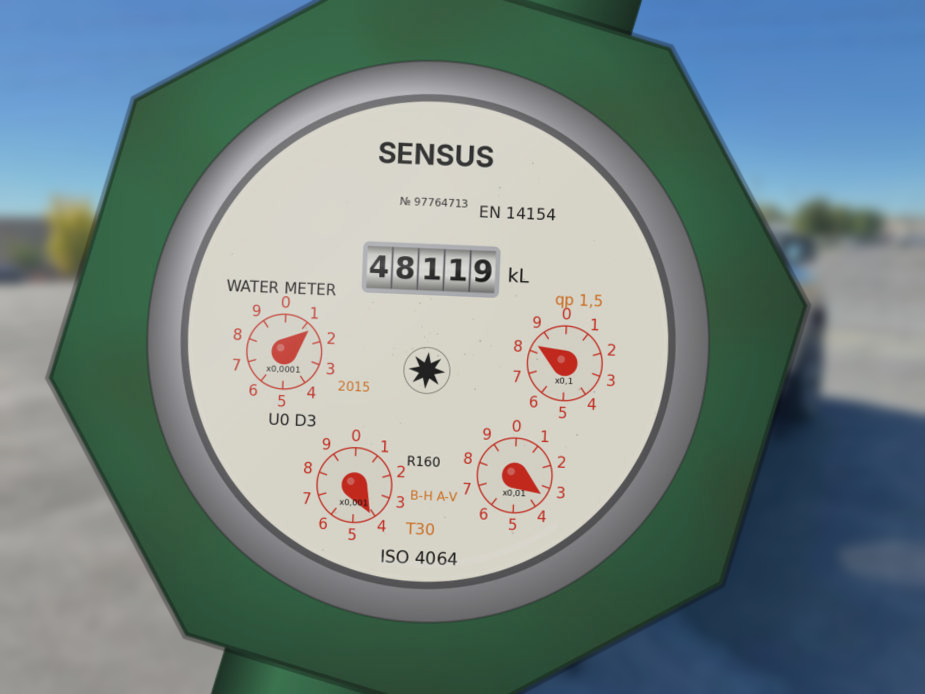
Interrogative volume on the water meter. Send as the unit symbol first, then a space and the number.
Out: kL 48119.8341
